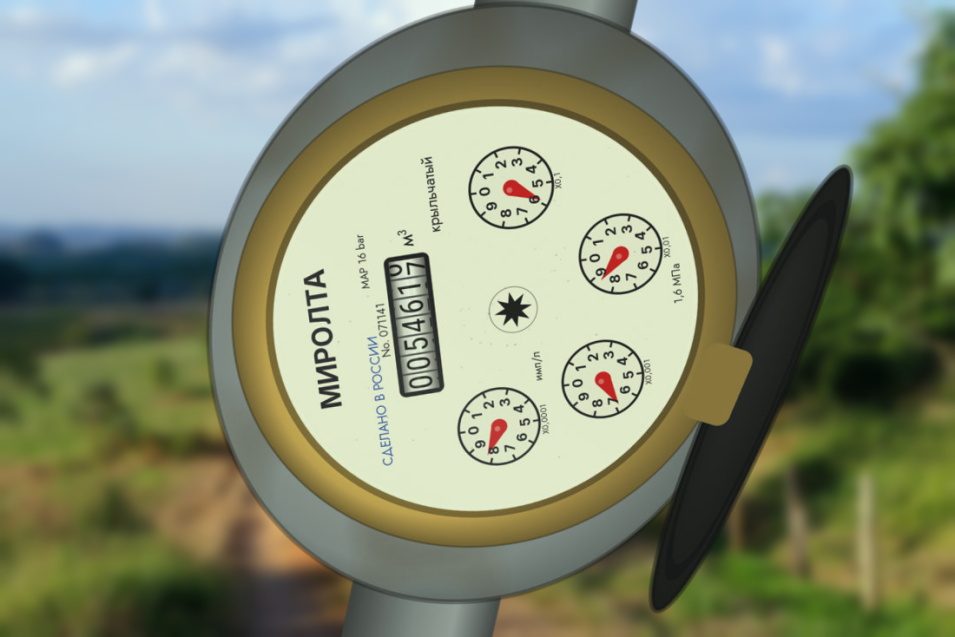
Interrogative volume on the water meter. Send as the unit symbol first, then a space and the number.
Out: m³ 54616.5868
